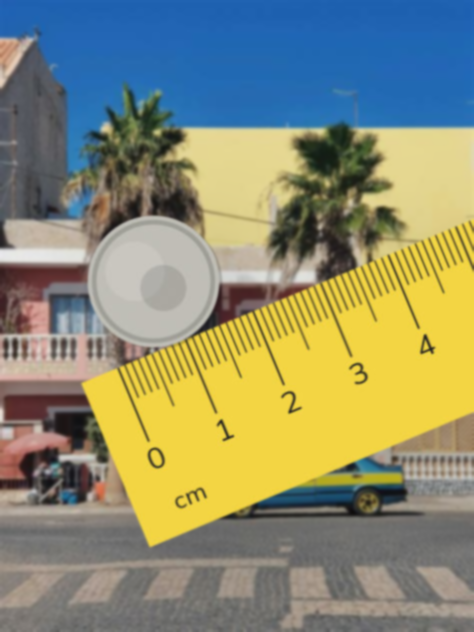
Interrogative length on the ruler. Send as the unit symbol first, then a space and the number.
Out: cm 1.8
